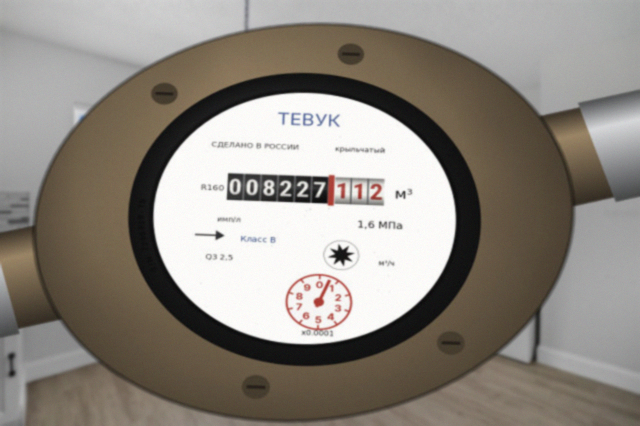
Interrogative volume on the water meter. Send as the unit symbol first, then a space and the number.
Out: m³ 8227.1120
